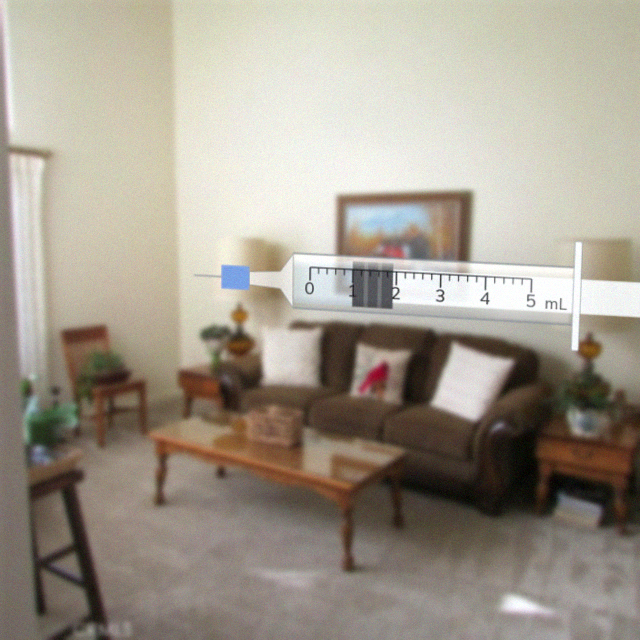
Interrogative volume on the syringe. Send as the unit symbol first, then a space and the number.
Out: mL 1
